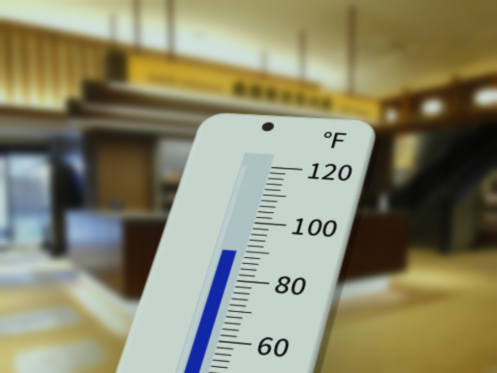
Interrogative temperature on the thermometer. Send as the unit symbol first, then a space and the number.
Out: °F 90
